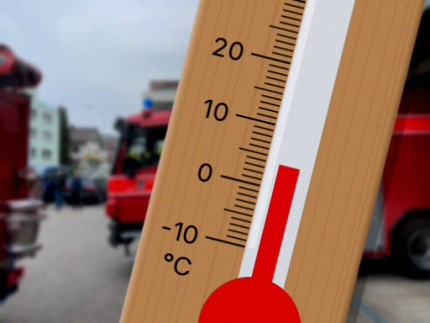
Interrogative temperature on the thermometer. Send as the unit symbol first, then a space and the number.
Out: °C 4
